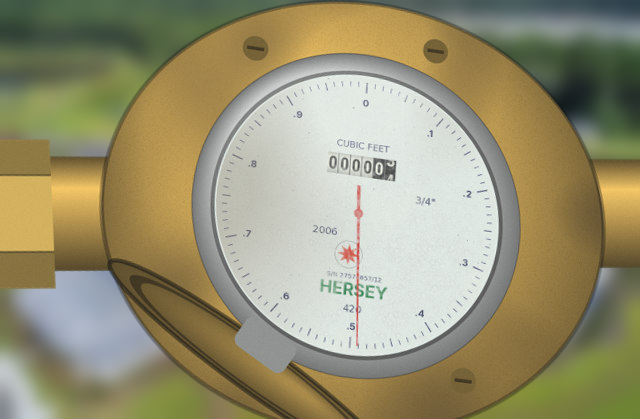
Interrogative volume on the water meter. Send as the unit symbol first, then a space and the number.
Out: ft³ 3.49
